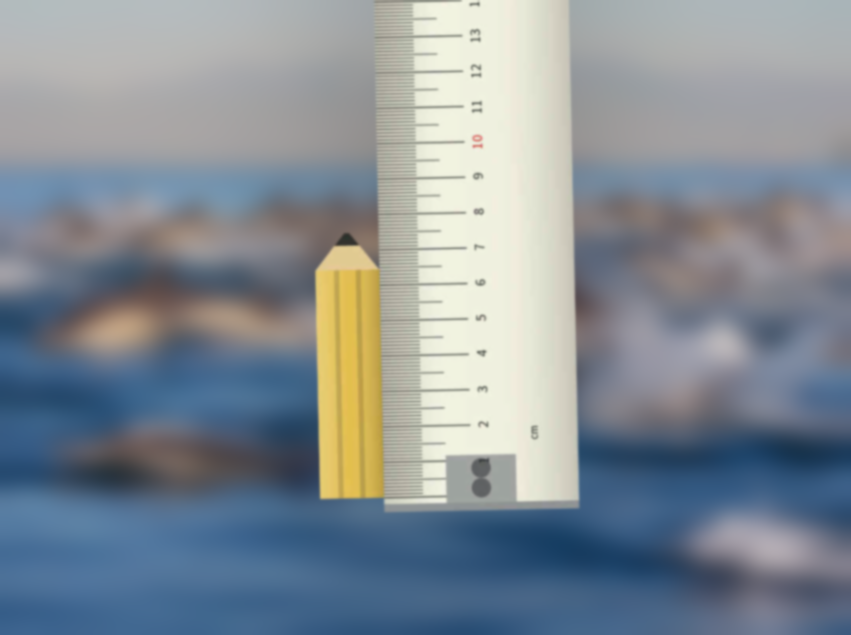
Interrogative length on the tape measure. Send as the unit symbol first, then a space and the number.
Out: cm 7.5
